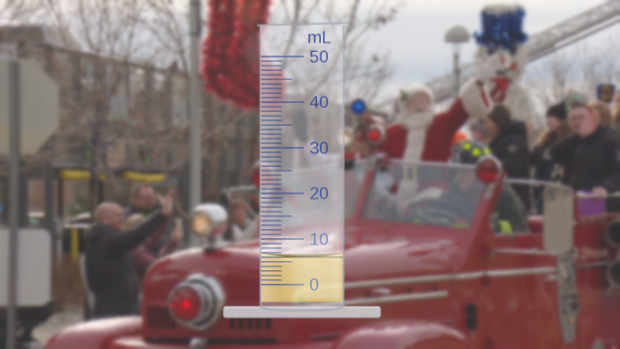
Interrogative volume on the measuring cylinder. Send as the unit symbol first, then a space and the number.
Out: mL 6
